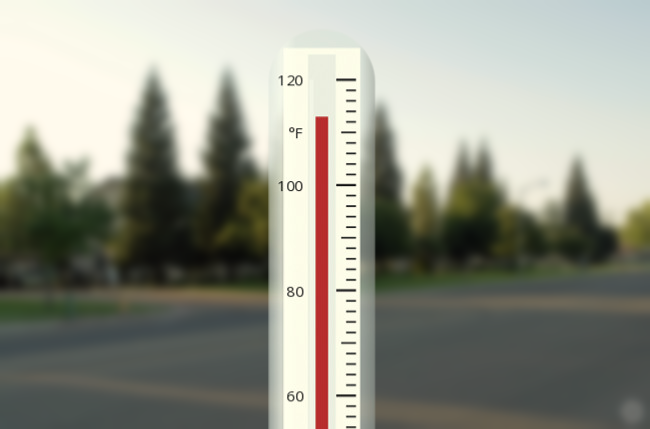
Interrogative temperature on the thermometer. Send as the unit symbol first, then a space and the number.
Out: °F 113
